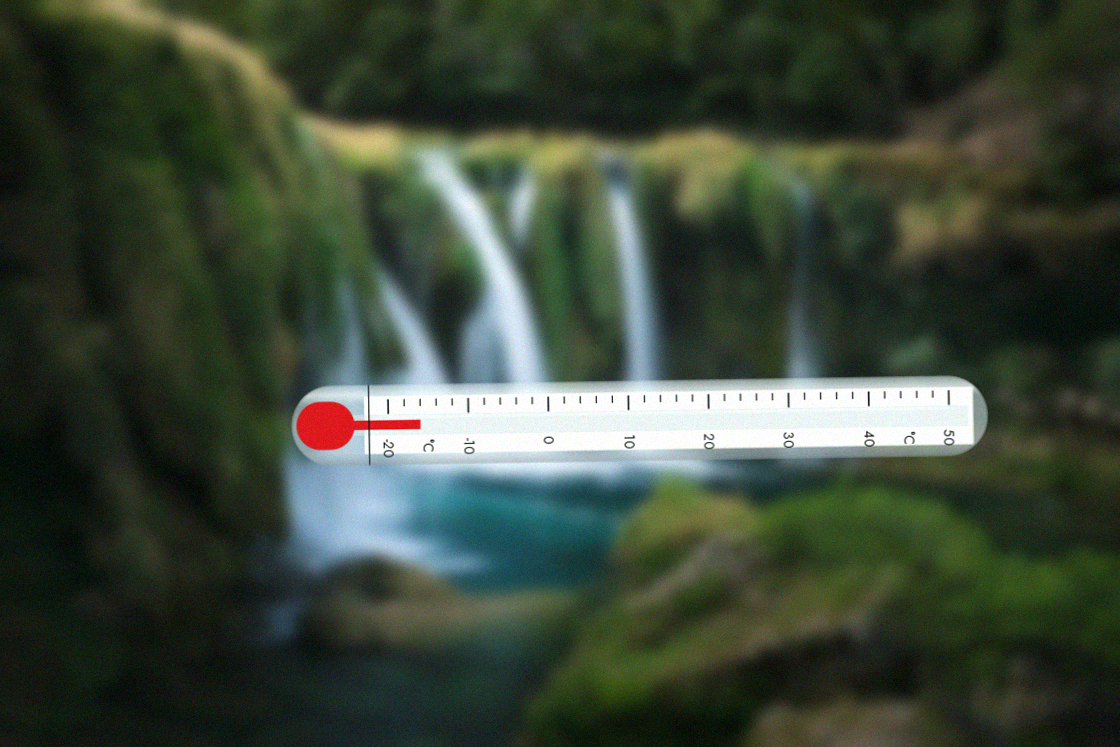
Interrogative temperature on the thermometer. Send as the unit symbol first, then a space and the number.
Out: °C -16
